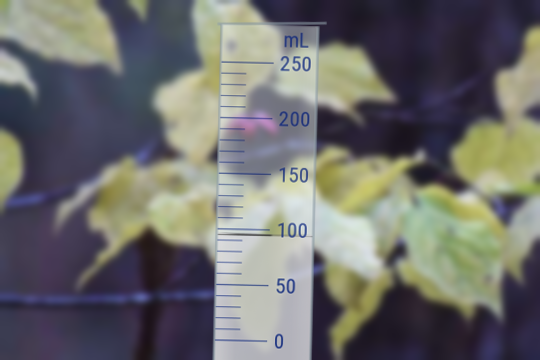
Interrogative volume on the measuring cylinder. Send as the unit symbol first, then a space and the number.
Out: mL 95
